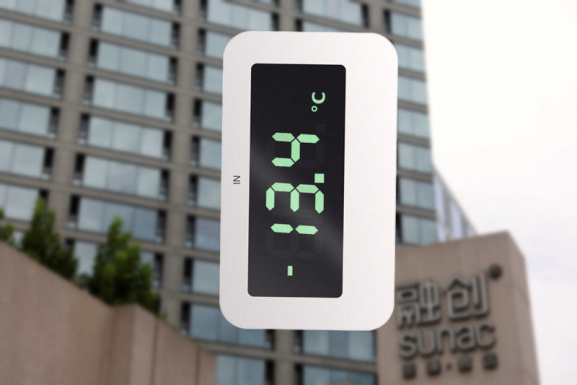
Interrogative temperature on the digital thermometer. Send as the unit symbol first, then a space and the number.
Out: °C -13.4
